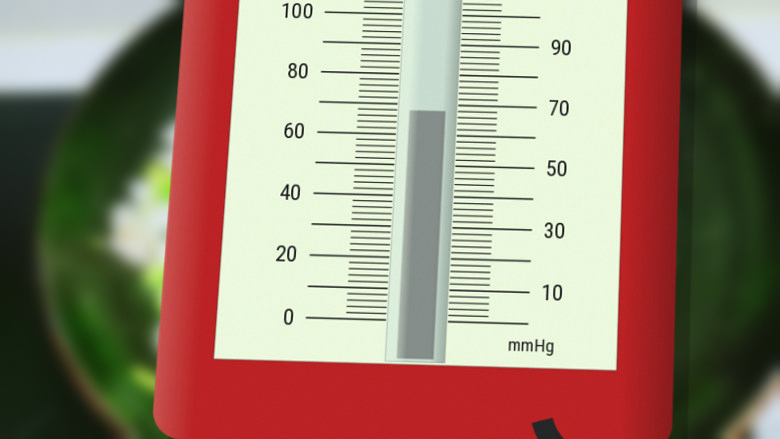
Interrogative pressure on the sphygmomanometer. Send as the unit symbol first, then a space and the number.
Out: mmHg 68
